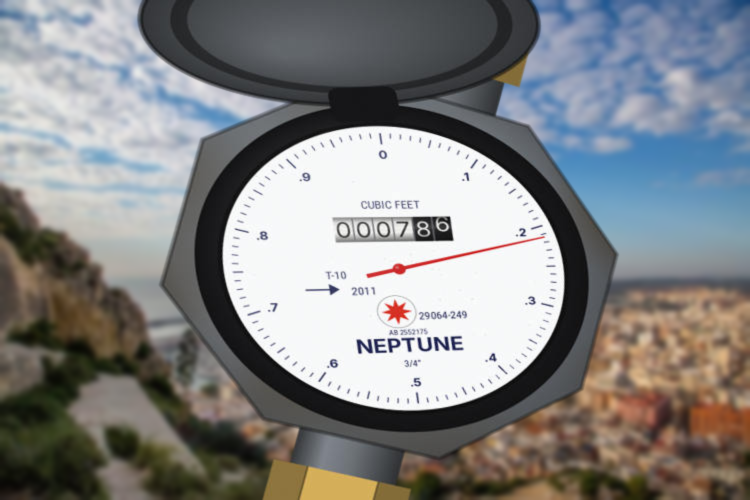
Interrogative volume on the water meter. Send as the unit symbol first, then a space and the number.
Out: ft³ 786.21
